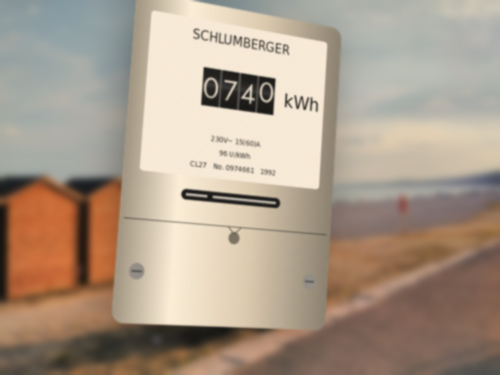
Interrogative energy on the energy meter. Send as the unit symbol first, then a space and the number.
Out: kWh 740
